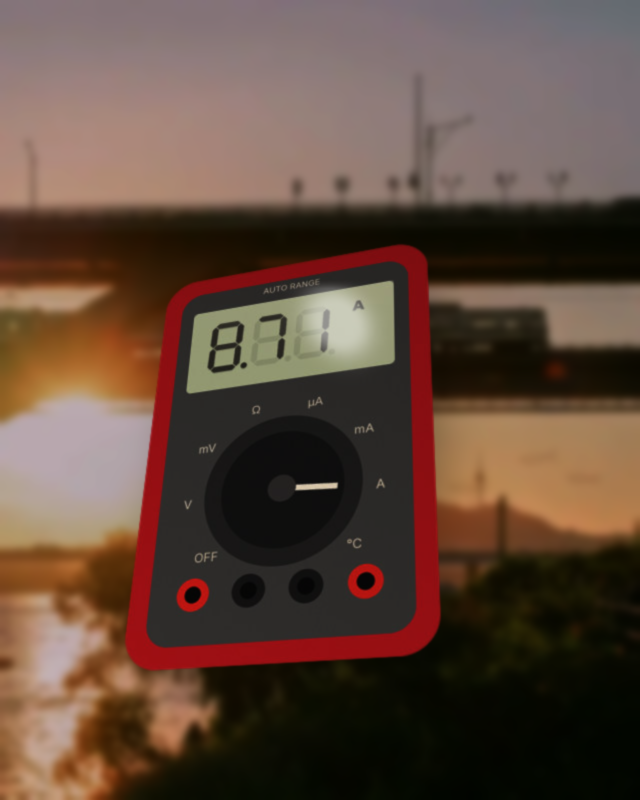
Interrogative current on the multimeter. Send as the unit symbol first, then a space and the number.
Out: A 8.71
